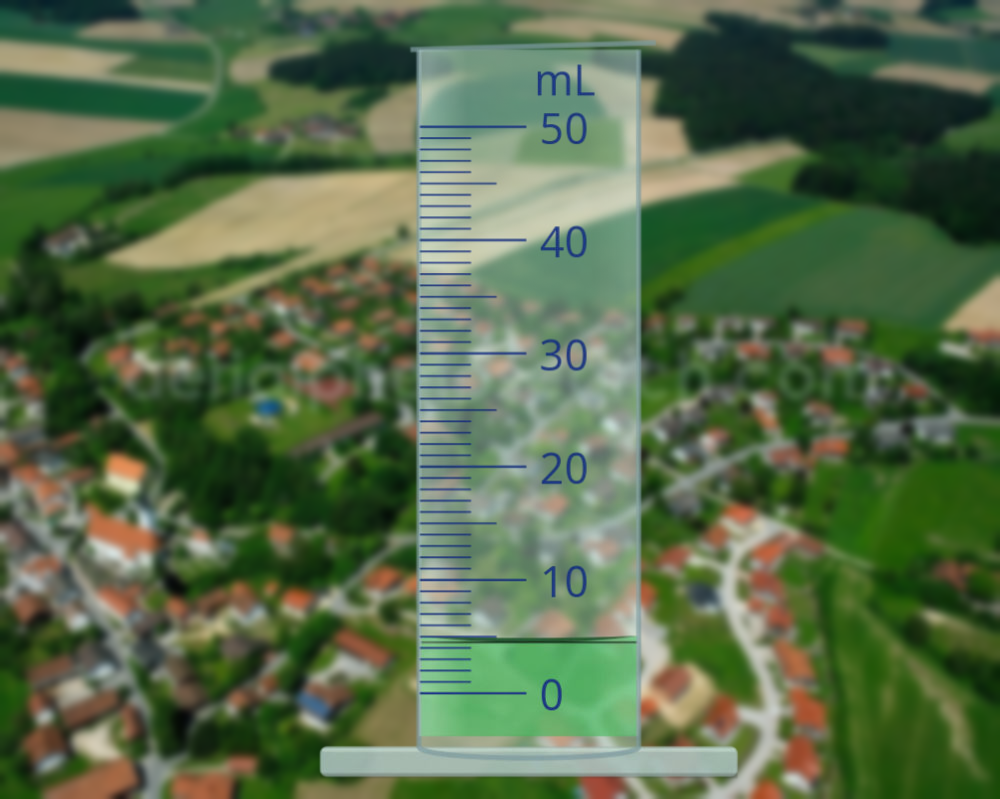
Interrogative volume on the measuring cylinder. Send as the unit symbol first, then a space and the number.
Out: mL 4.5
